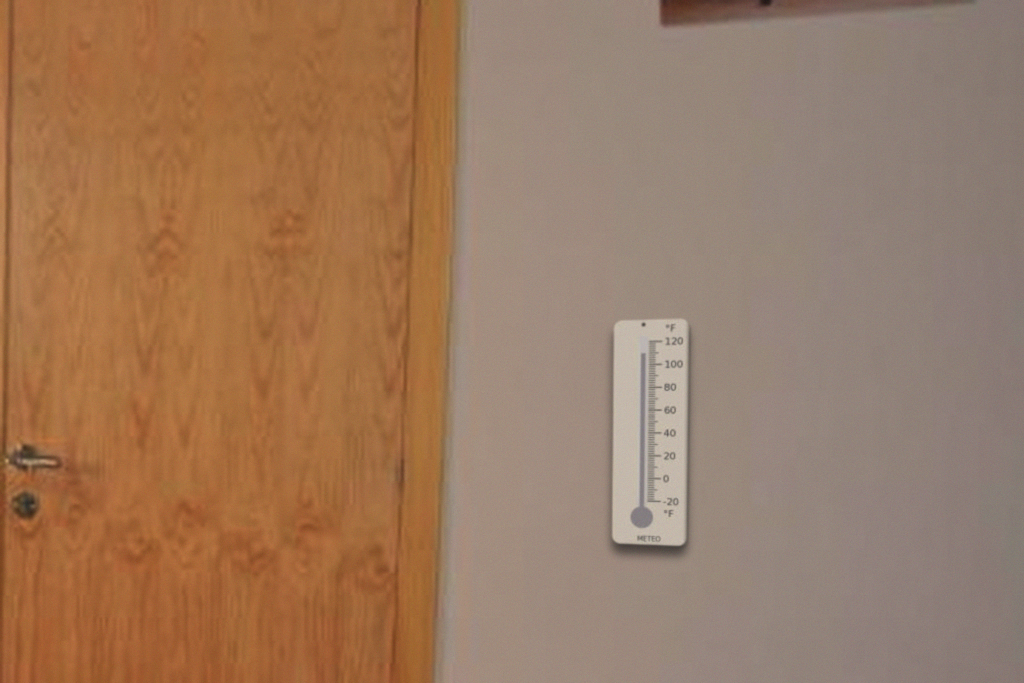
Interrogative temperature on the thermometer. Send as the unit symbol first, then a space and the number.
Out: °F 110
